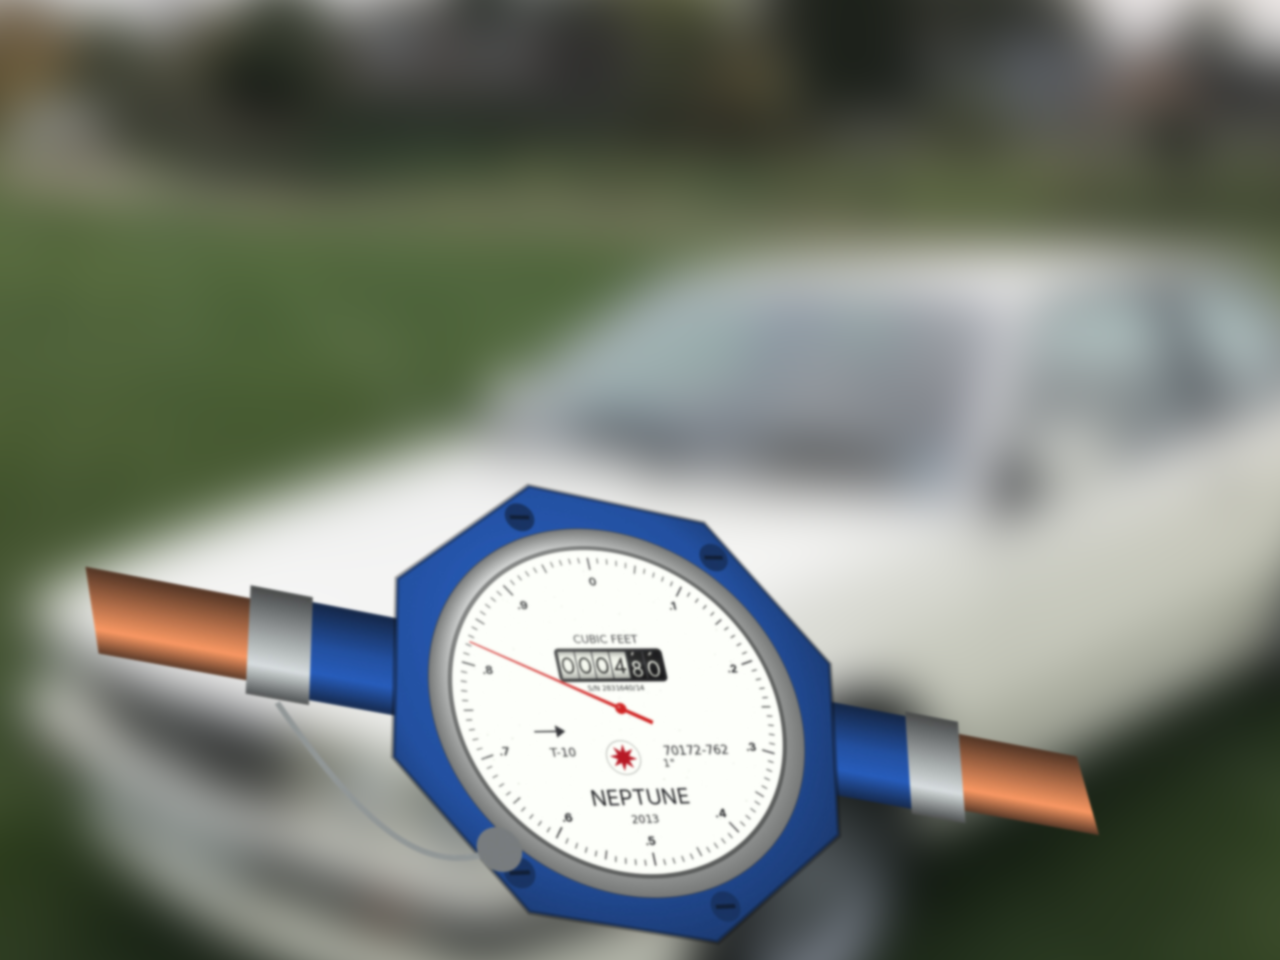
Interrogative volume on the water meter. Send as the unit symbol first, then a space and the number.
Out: ft³ 479.82
